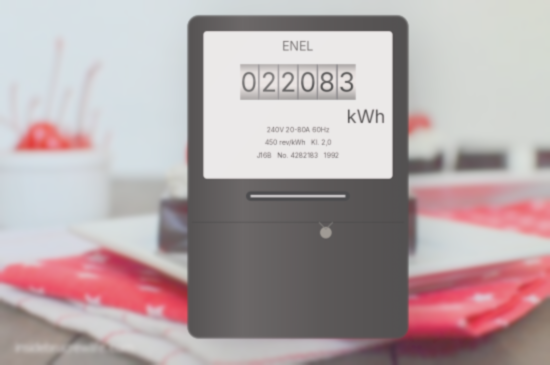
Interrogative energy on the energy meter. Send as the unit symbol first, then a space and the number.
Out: kWh 22083
